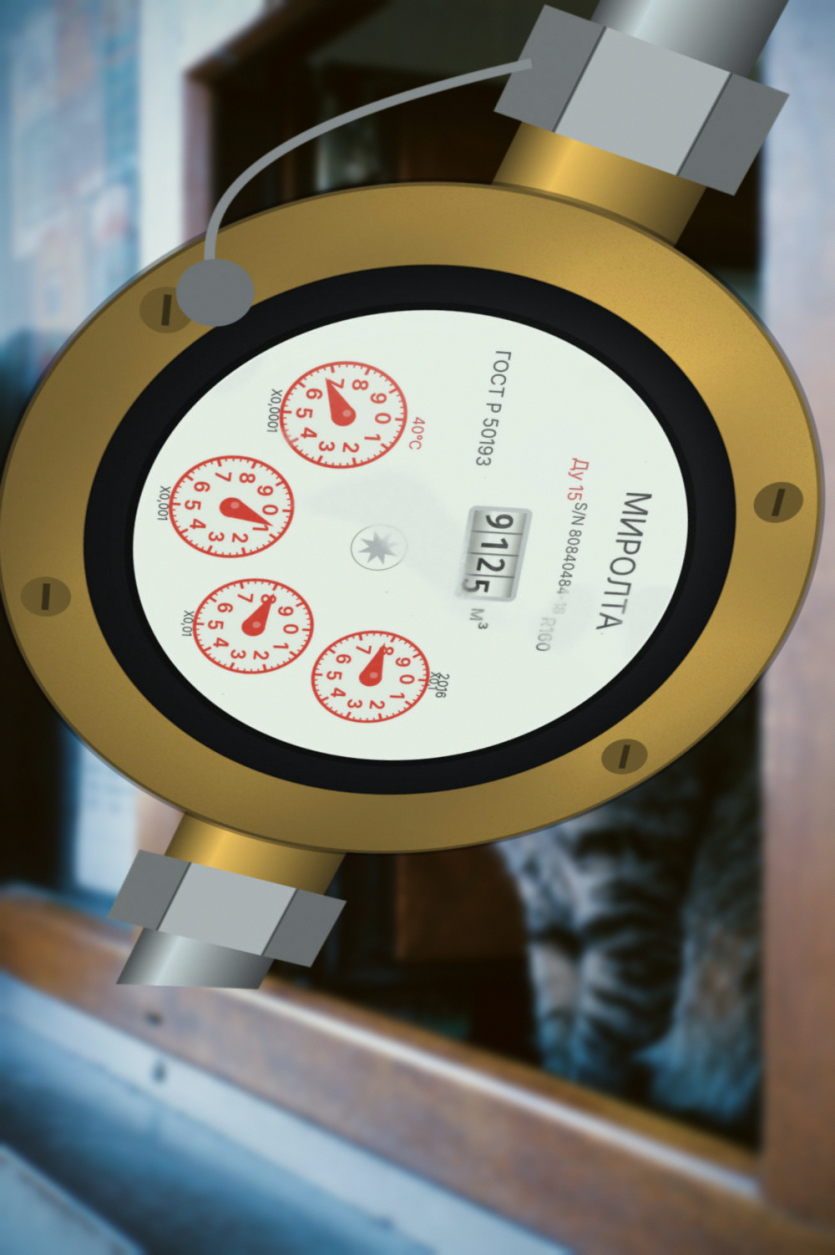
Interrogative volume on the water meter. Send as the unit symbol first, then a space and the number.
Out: m³ 9124.7806
